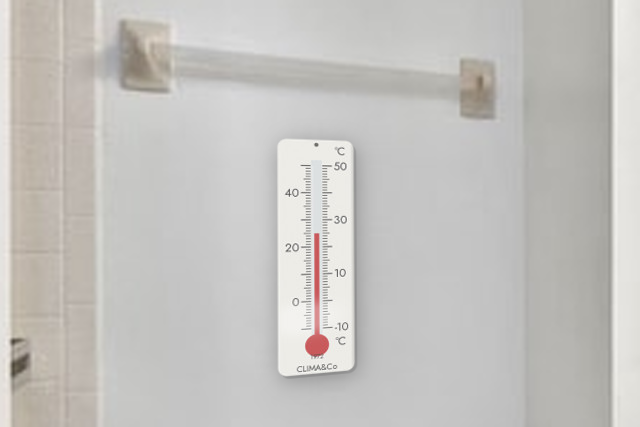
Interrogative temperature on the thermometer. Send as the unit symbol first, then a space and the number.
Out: °C 25
